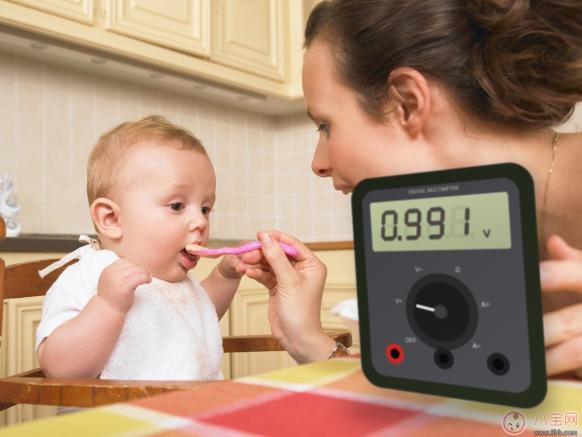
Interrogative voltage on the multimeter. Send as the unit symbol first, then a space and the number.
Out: V 0.991
